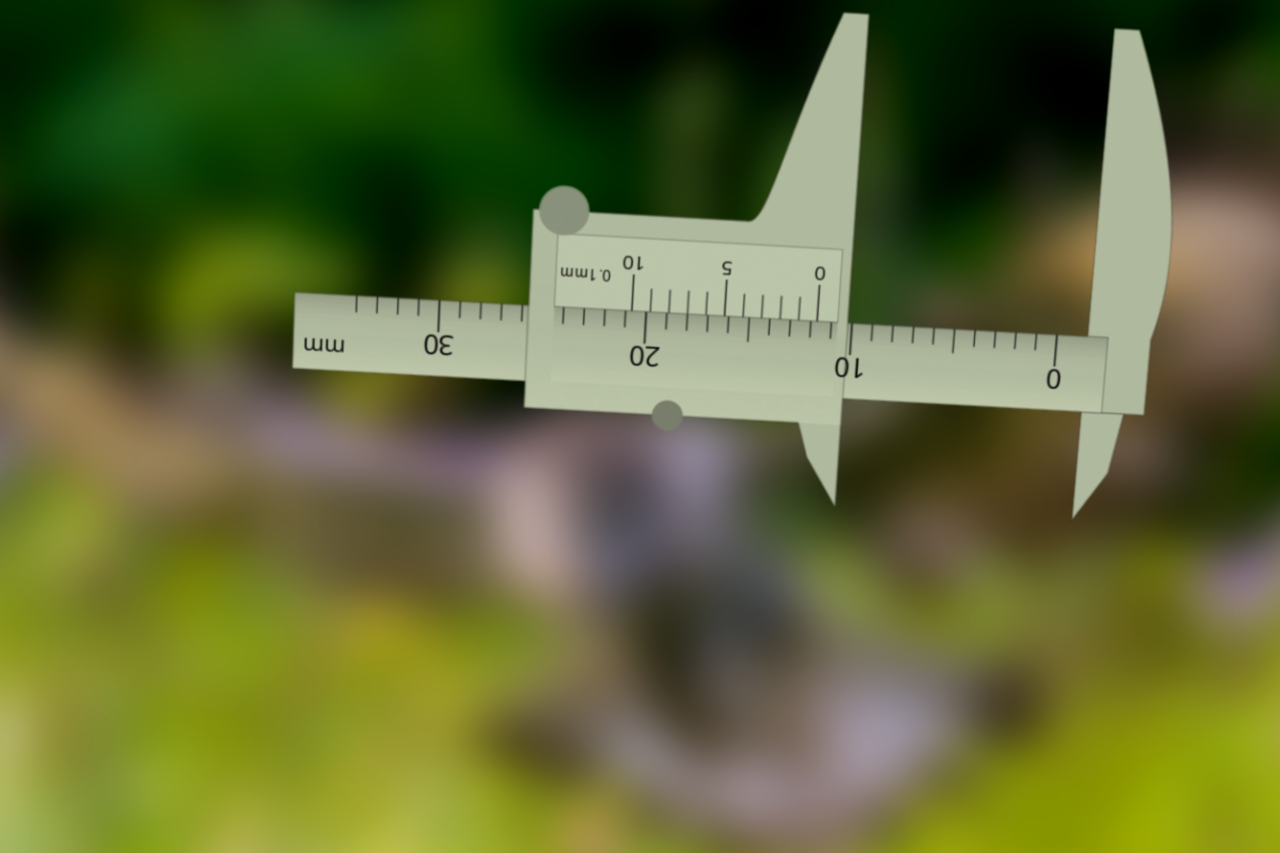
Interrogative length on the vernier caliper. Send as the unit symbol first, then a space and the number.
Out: mm 11.7
